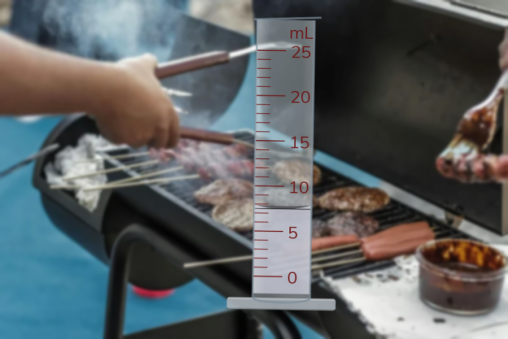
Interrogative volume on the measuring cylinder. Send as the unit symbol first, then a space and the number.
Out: mL 7.5
